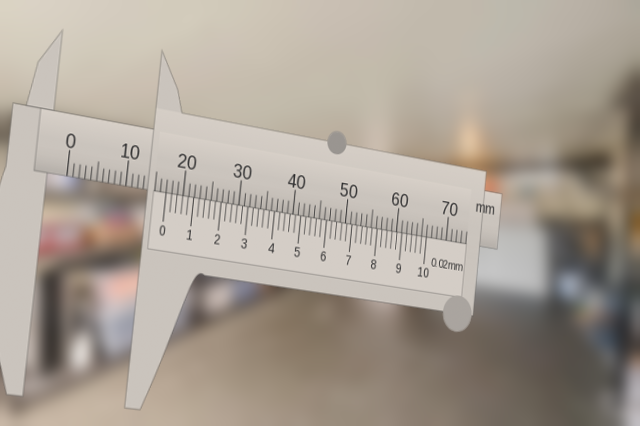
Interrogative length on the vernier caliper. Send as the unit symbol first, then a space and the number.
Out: mm 17.0
